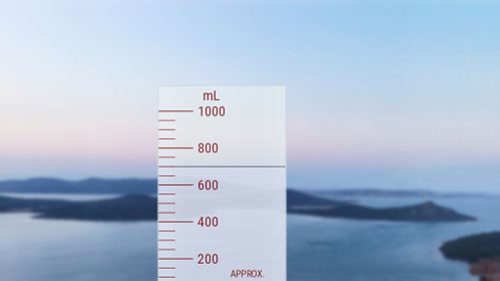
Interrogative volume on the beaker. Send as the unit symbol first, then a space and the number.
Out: mL 700
